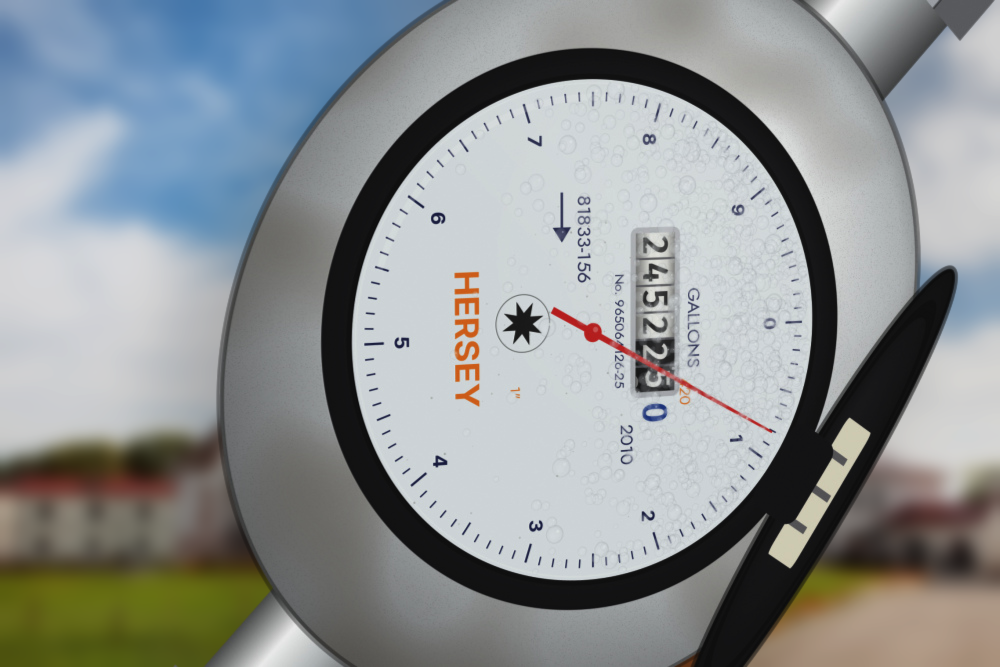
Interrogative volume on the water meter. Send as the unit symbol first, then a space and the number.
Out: gal 2452250.8
